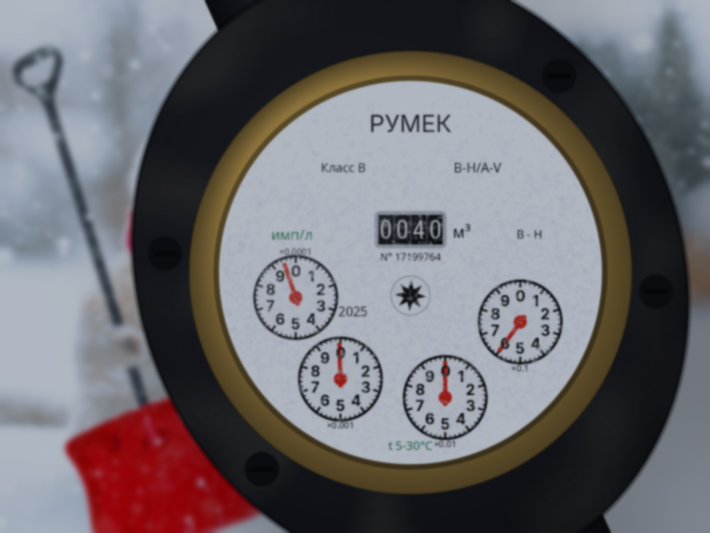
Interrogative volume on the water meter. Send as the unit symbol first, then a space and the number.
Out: m³ 40.5999
